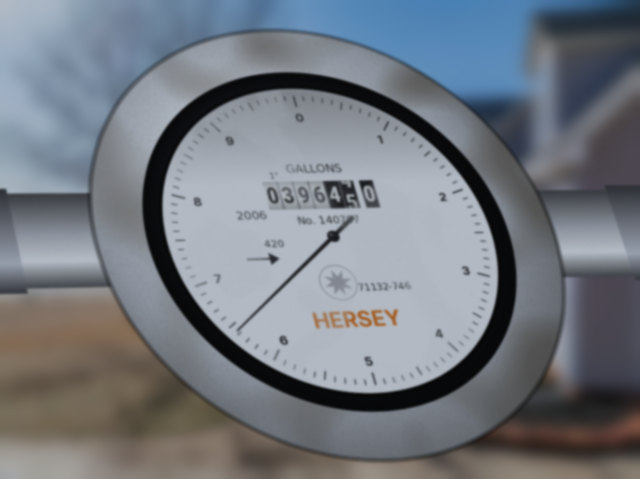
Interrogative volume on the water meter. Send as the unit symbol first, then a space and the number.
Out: gal 396446.4
